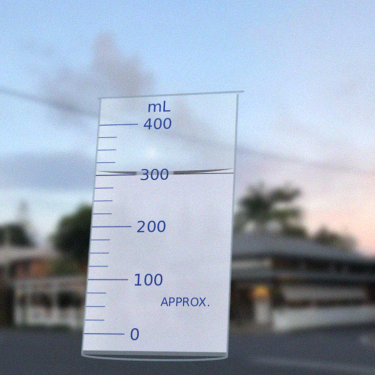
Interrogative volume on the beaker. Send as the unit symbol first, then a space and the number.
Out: mL 300
